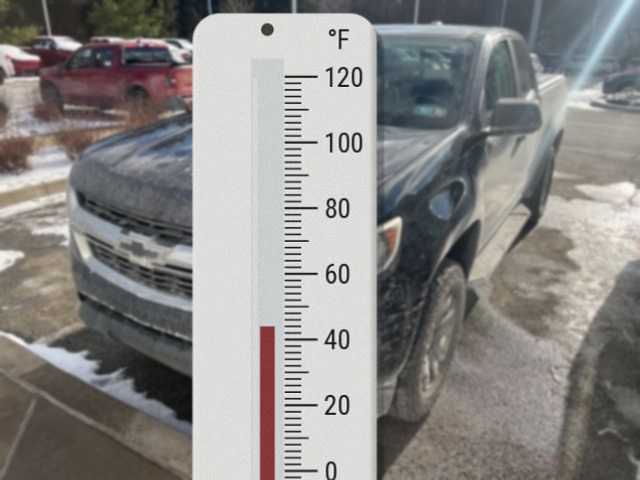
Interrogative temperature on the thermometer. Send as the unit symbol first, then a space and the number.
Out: °F 44
